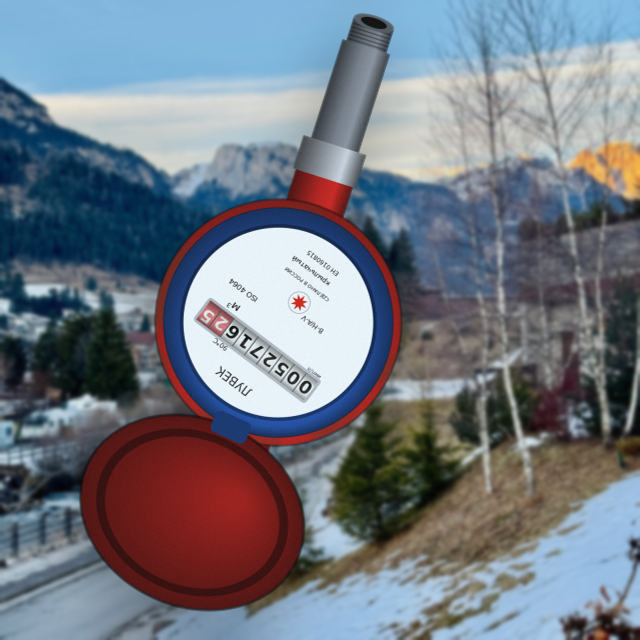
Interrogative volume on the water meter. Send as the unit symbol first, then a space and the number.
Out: m³ 52716.25
